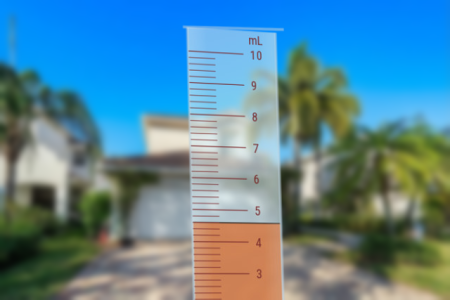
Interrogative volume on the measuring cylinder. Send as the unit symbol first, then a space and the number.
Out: mL 4.6
